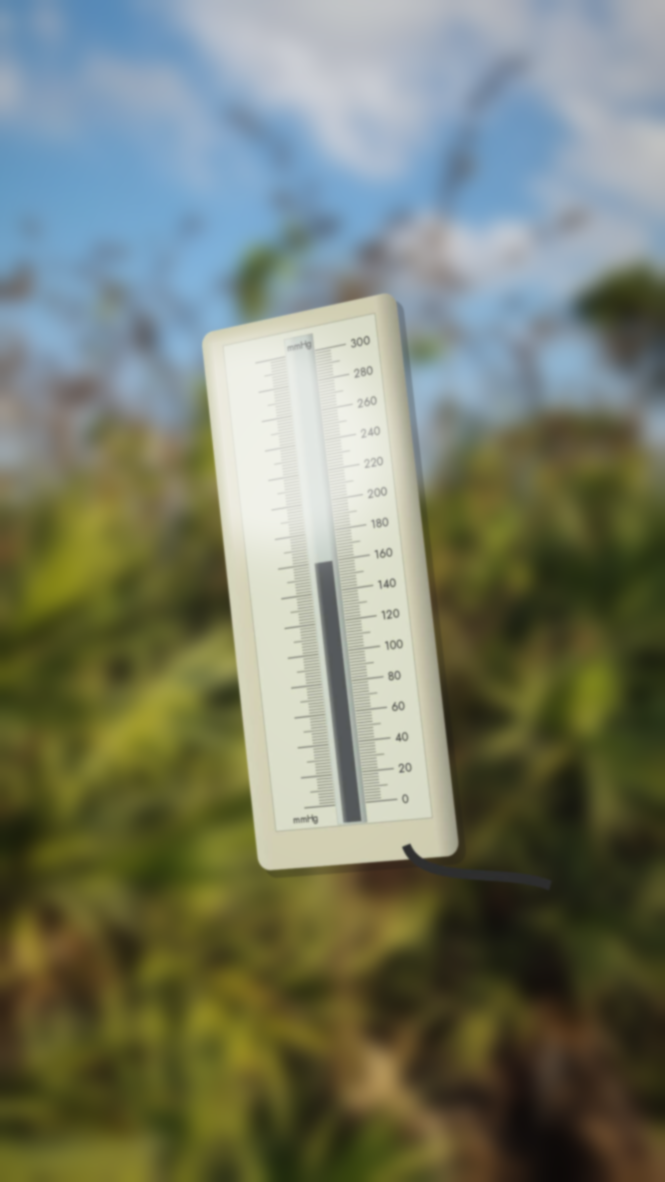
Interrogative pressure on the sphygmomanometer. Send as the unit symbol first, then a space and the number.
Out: mmHg 160
